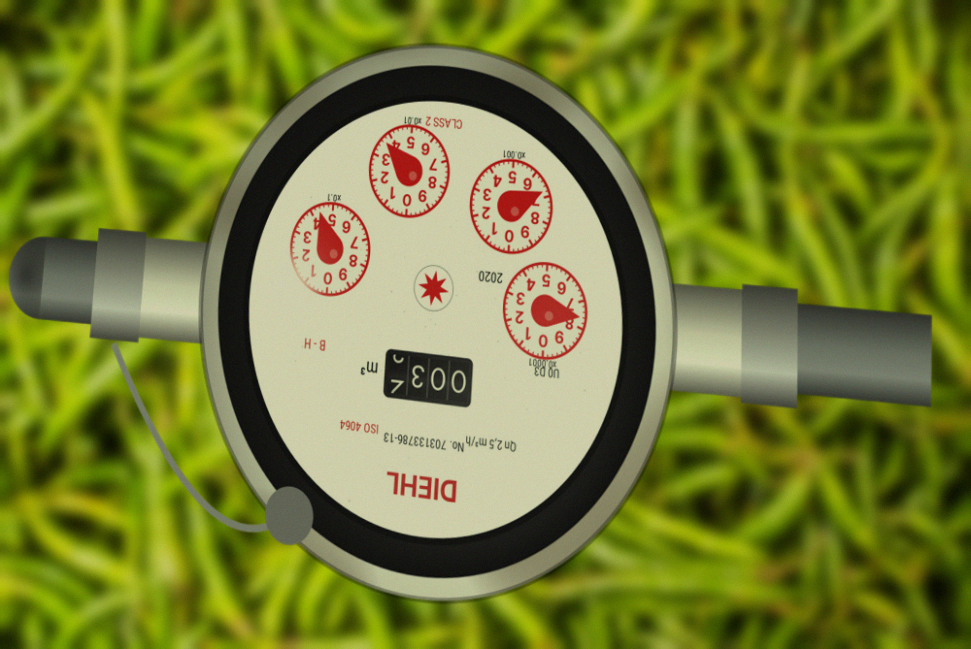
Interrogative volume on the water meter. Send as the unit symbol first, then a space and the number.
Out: m³ 32.4367
